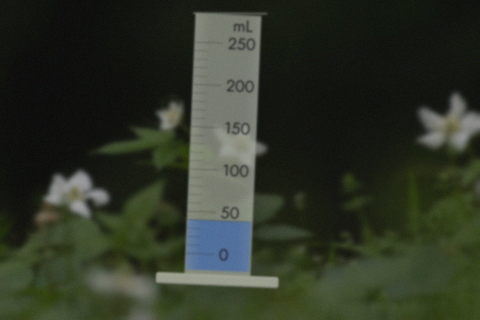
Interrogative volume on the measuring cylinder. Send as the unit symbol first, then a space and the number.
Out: mL 40
